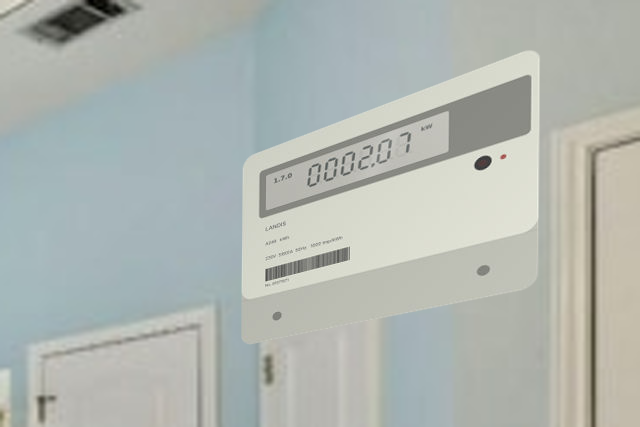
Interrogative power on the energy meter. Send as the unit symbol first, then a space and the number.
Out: kW 2.07
